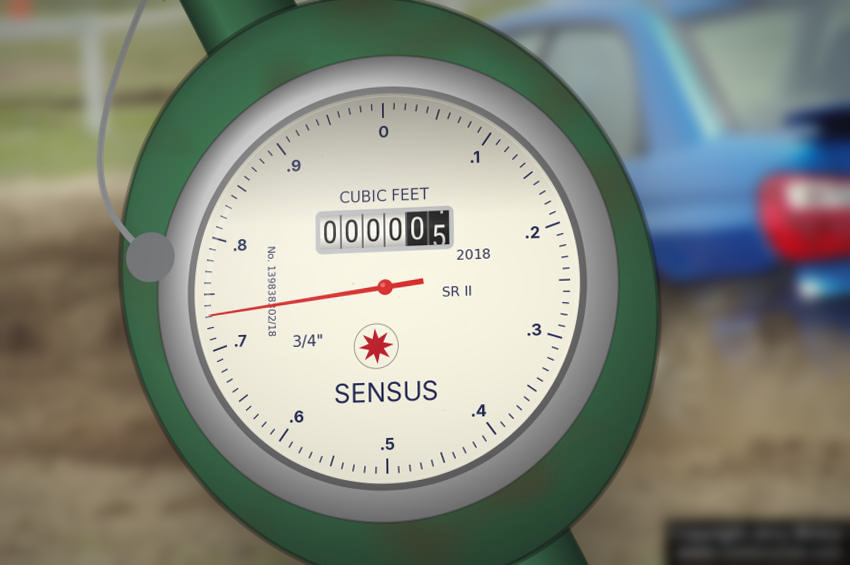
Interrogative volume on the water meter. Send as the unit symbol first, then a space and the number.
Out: ft³ 4.73
